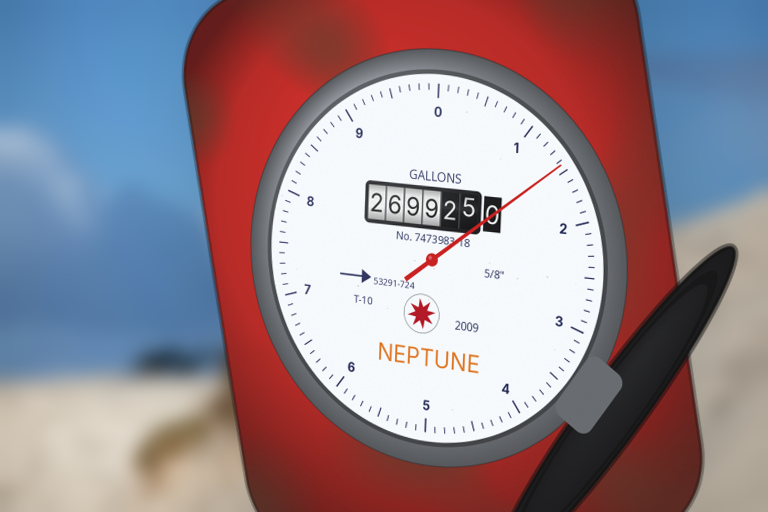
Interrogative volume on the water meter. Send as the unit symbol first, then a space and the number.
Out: gal 2699251.4
